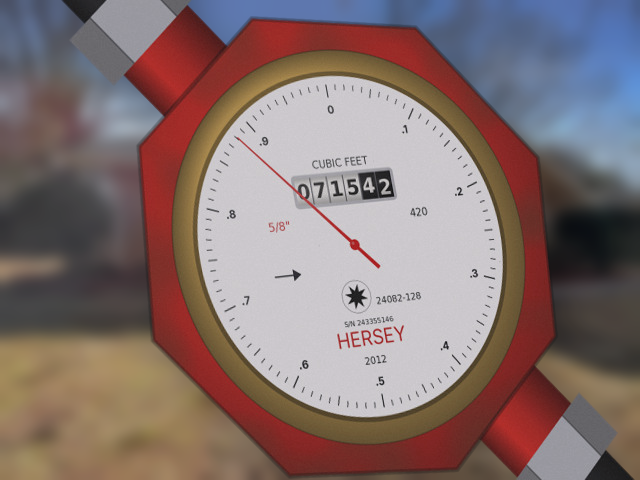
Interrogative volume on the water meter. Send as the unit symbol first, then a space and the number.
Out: ft³ 71541.88
